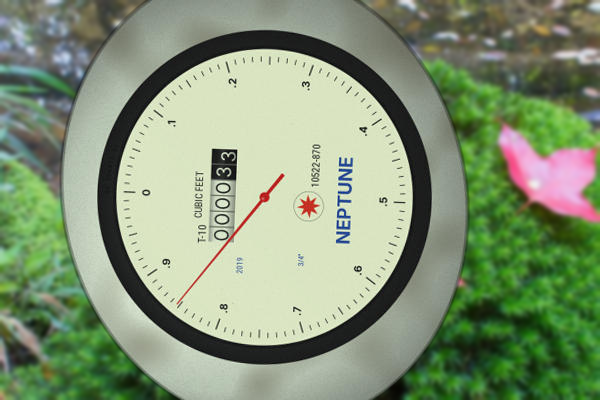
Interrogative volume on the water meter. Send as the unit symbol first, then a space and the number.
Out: ft³ 32.85
